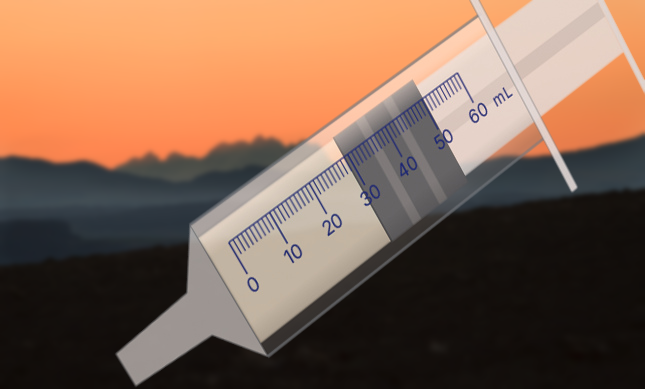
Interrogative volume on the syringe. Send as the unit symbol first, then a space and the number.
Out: mL 29
